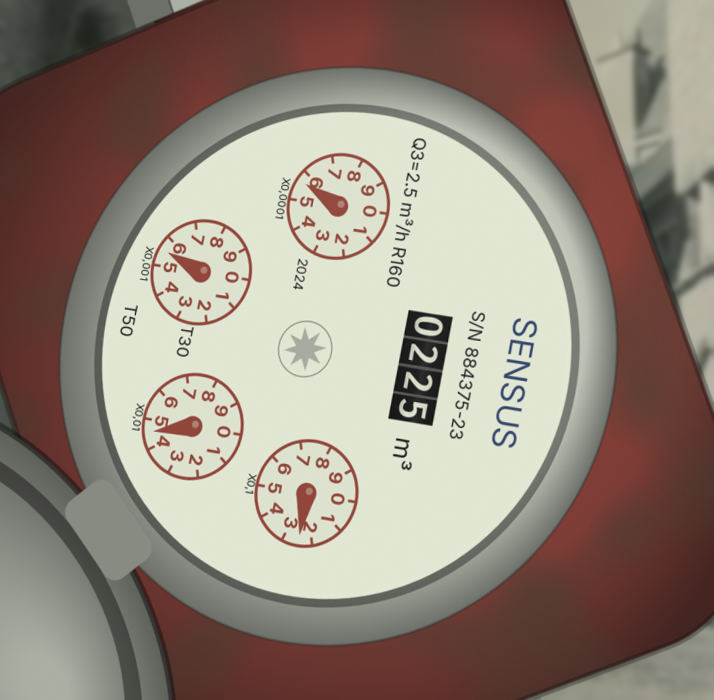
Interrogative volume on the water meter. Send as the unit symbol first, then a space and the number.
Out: m³ 225.2455
